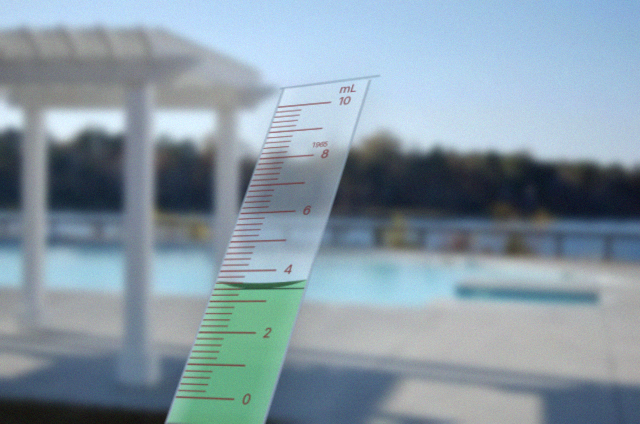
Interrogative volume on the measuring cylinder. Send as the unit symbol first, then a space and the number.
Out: mL 3.4
